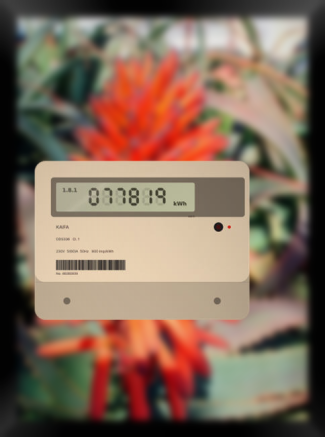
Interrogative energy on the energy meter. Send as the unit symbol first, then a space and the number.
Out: kWh 77819
